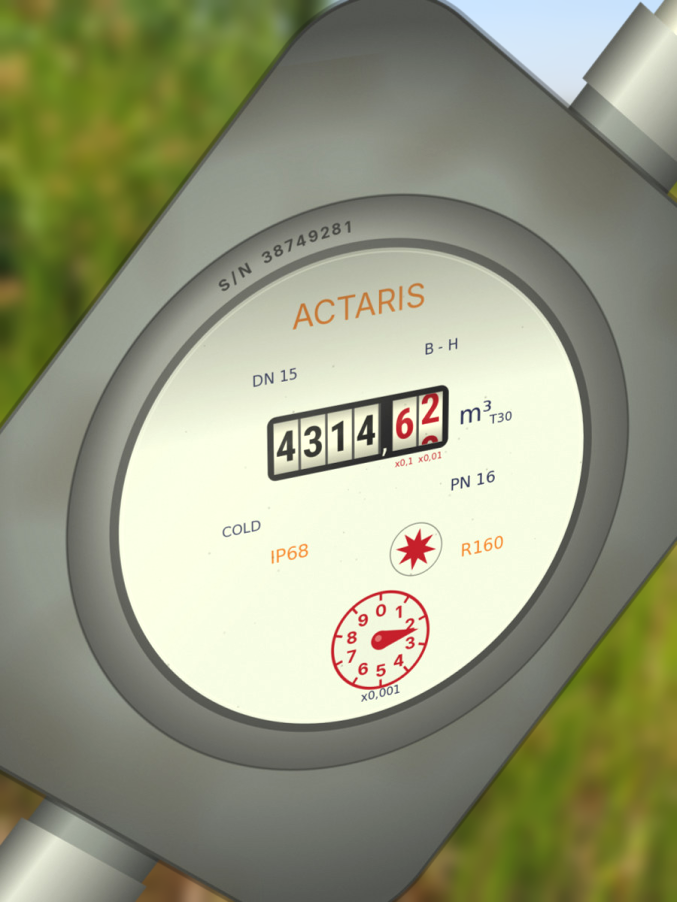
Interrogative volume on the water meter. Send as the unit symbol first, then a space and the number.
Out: m³ 4314.622
